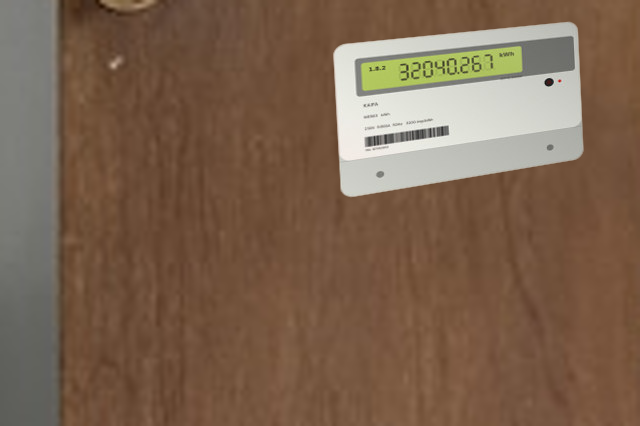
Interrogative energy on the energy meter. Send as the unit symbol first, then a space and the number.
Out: kWh 32040.267
